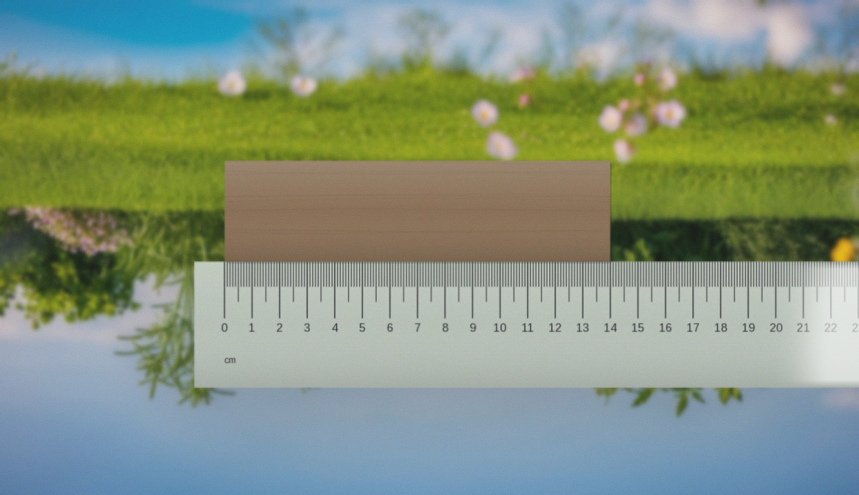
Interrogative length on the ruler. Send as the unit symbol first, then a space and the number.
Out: cm 14
